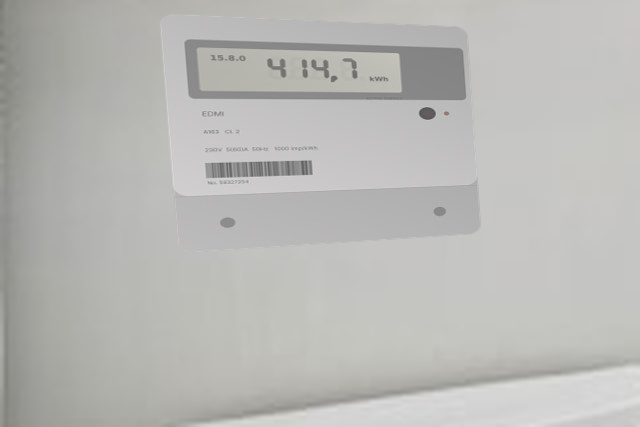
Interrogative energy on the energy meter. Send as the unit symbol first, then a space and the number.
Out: kWh 414.7
